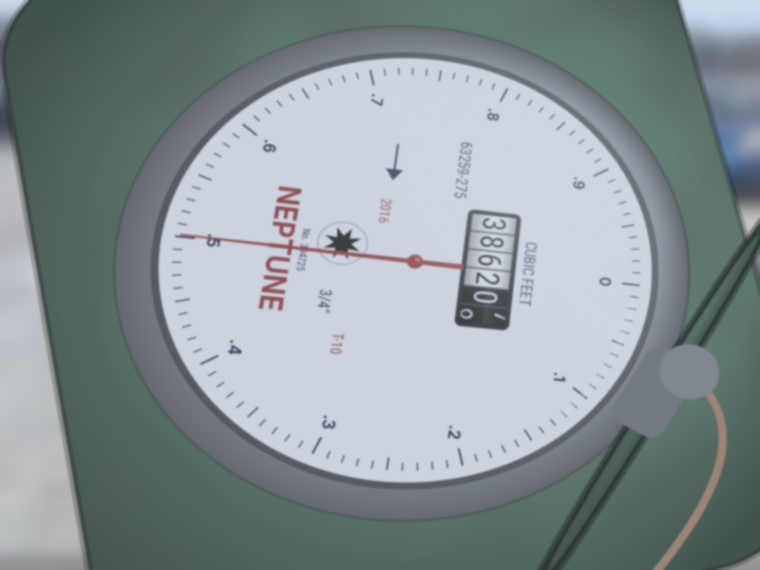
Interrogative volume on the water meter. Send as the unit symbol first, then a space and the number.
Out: ft³ 386207.50
